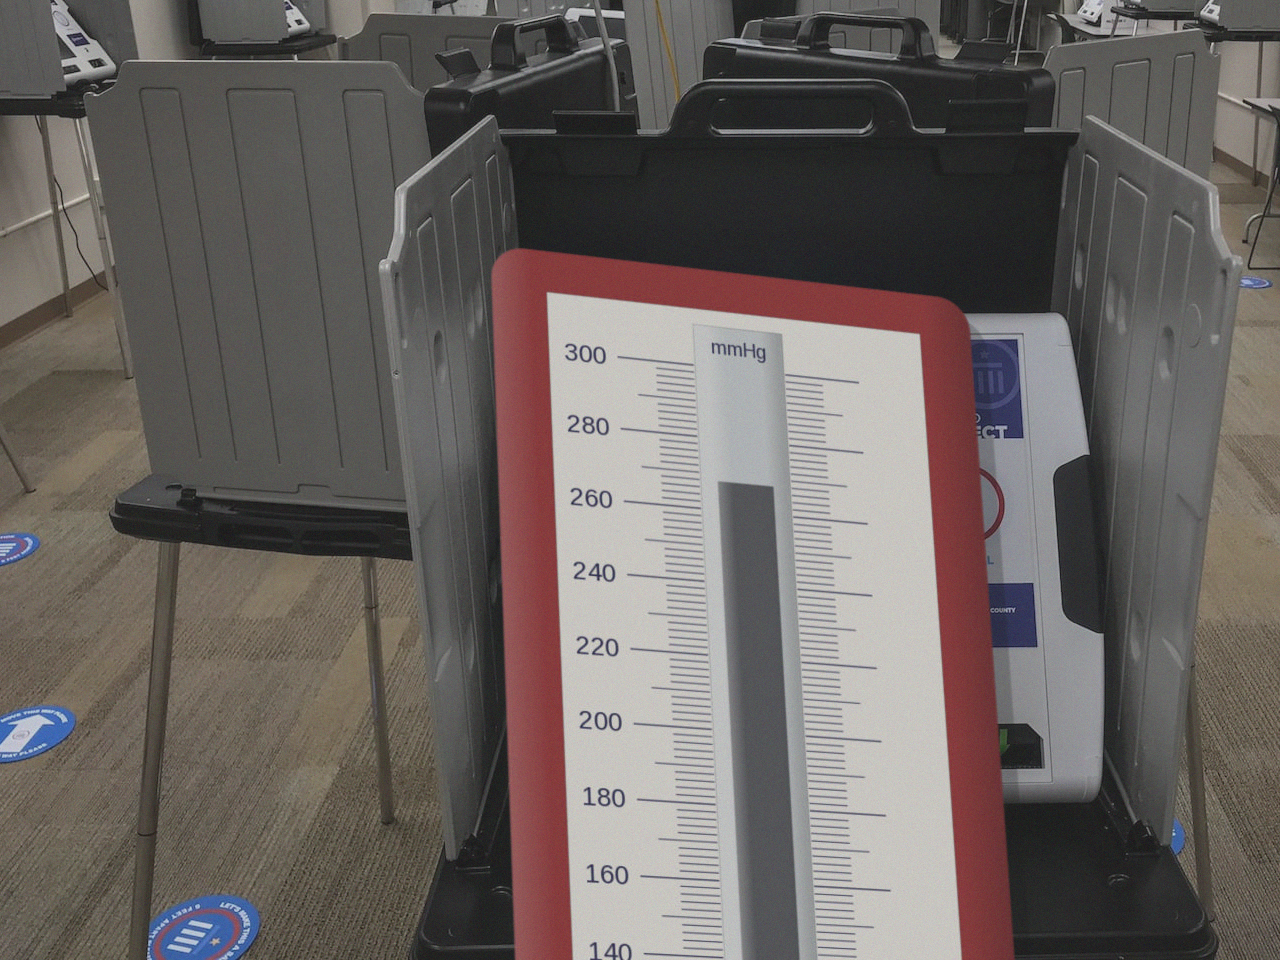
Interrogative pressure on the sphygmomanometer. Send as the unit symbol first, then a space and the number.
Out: mmHg 268
